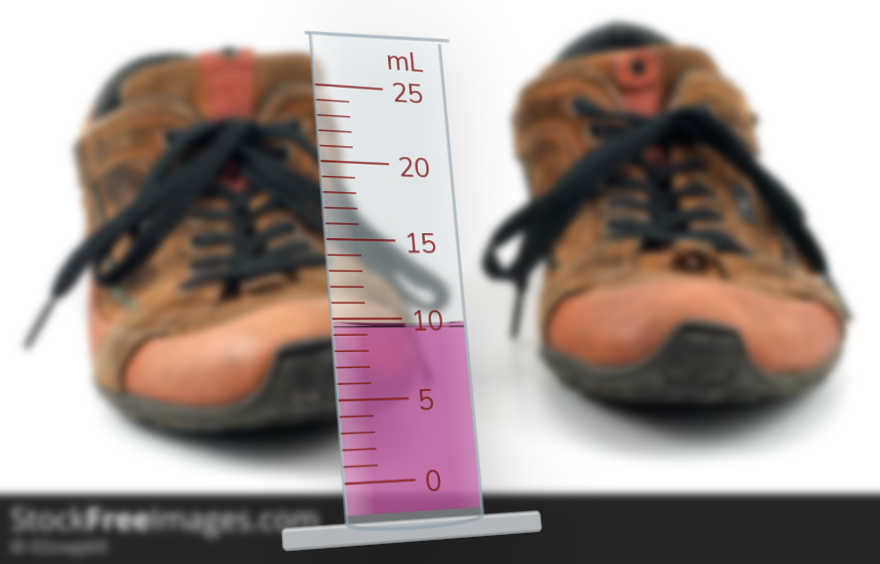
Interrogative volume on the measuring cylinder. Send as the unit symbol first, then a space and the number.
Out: mL 9.5
